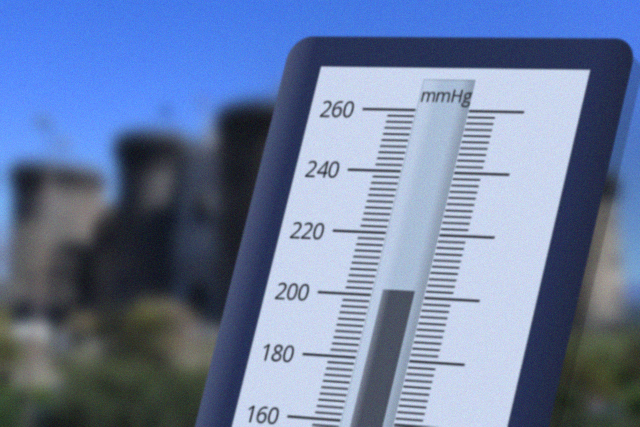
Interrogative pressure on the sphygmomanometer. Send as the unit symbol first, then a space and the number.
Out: mmHg 202
